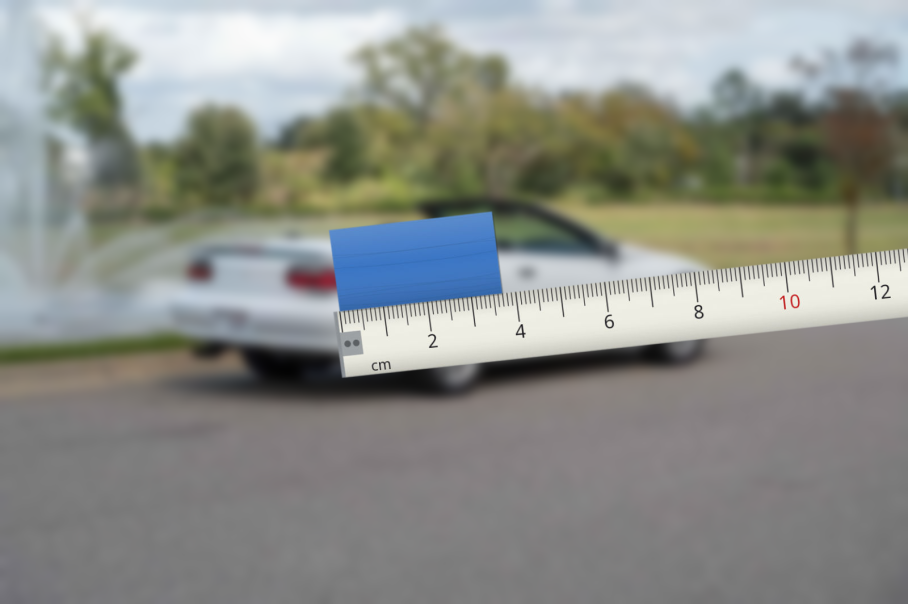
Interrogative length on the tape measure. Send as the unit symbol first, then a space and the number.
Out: cm 3.7
